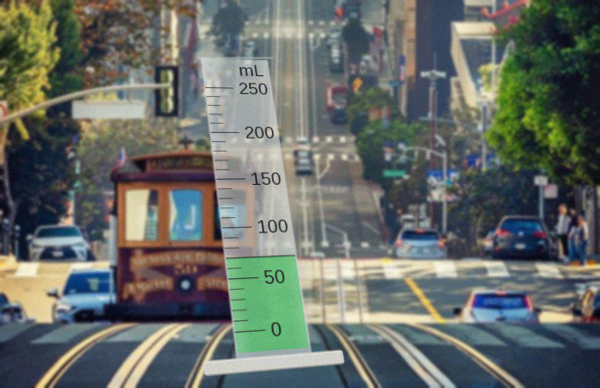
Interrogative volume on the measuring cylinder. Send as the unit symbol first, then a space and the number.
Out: mL 70
